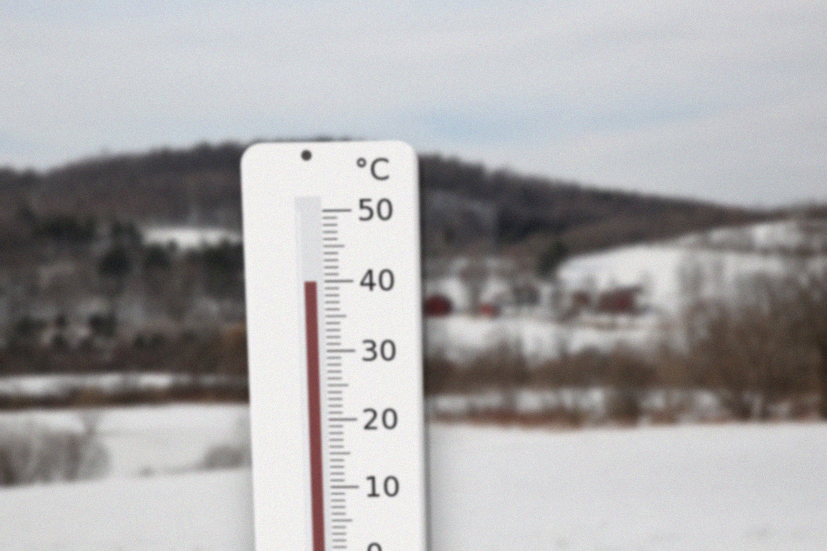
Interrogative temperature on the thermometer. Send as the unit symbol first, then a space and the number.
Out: °C 40
